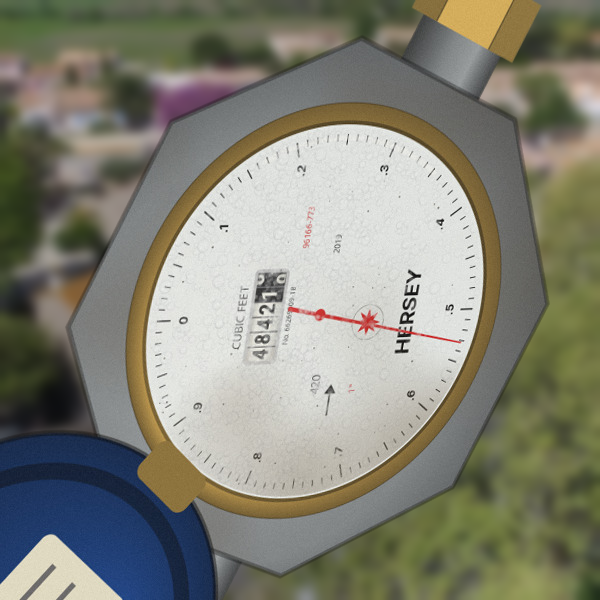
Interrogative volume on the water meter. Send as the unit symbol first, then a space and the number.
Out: ft³ 484218.53
